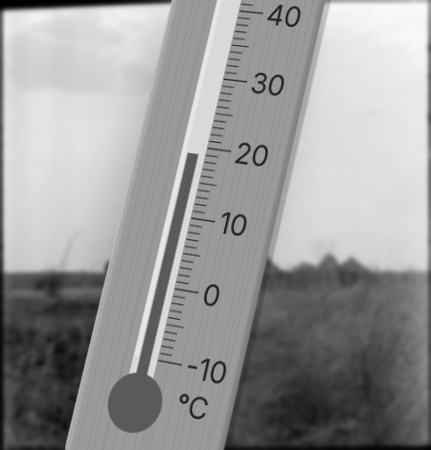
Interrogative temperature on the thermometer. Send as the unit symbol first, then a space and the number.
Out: °C 19
